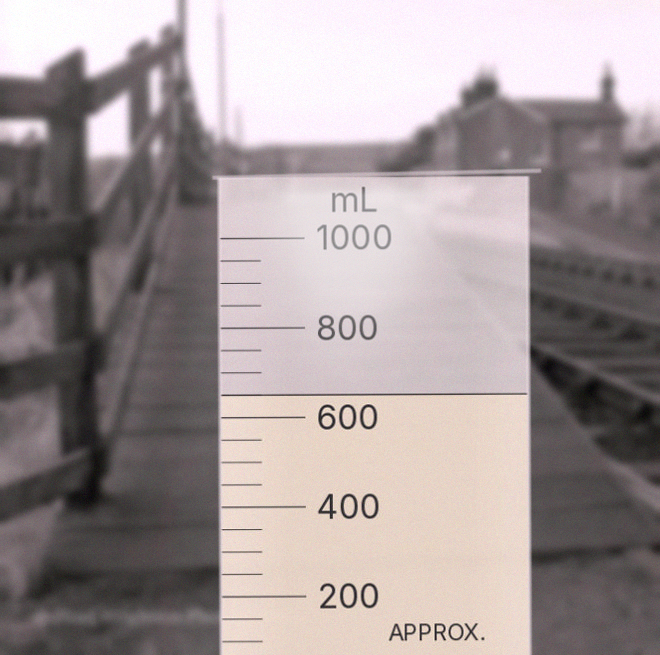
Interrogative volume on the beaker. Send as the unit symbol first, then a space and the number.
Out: mL 650
